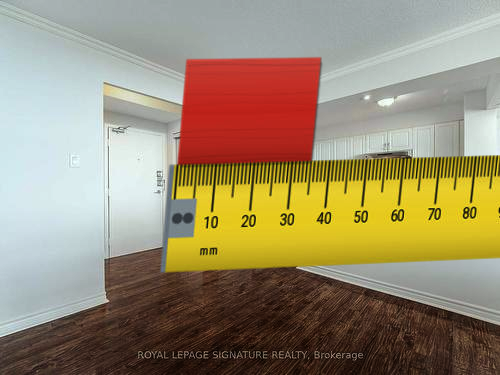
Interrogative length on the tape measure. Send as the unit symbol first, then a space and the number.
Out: mm 35
